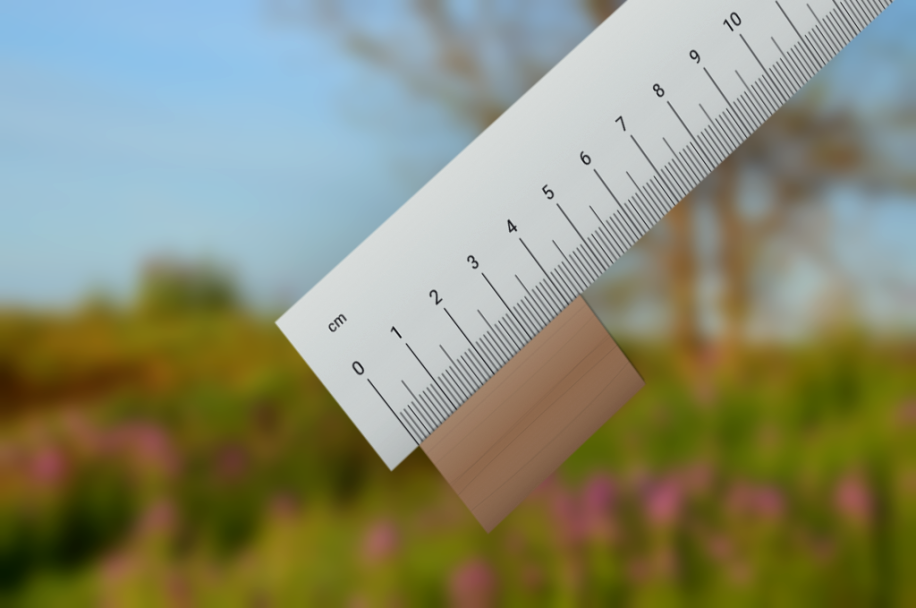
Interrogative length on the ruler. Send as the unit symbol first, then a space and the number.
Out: cm 4.3
